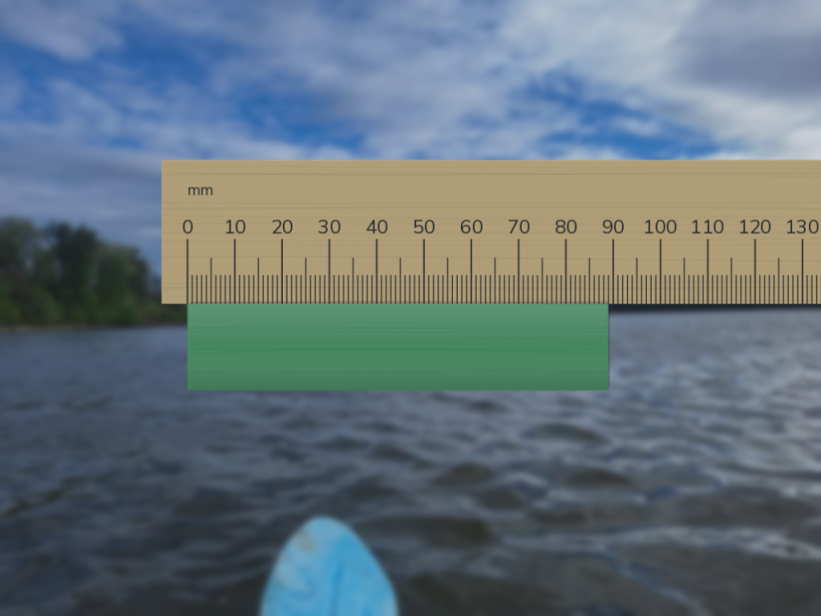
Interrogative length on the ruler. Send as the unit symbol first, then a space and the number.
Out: mm 89
